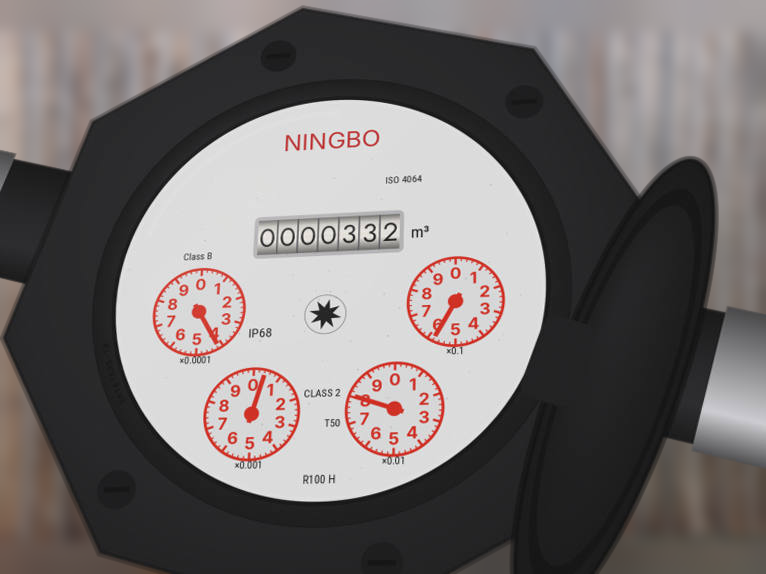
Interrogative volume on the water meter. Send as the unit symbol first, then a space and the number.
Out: m³ 332.5804
